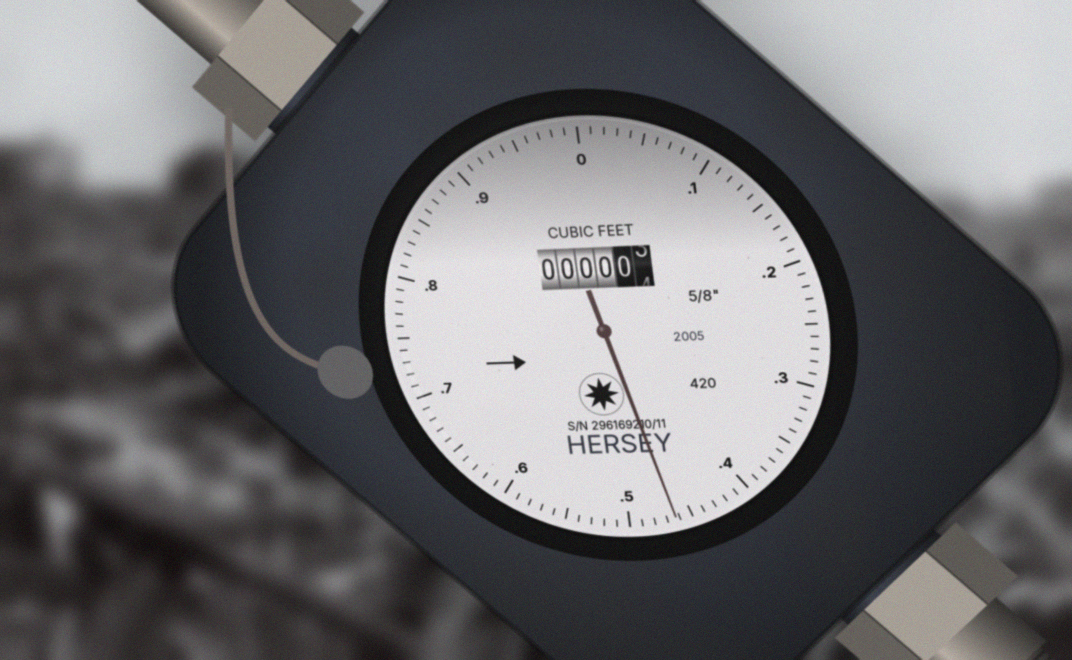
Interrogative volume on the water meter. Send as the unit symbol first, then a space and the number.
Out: ft³ 3.46
